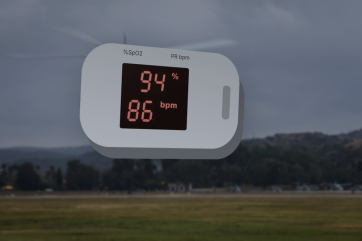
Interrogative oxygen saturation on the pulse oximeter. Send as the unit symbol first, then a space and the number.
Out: % 94
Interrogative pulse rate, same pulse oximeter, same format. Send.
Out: bpm 86
